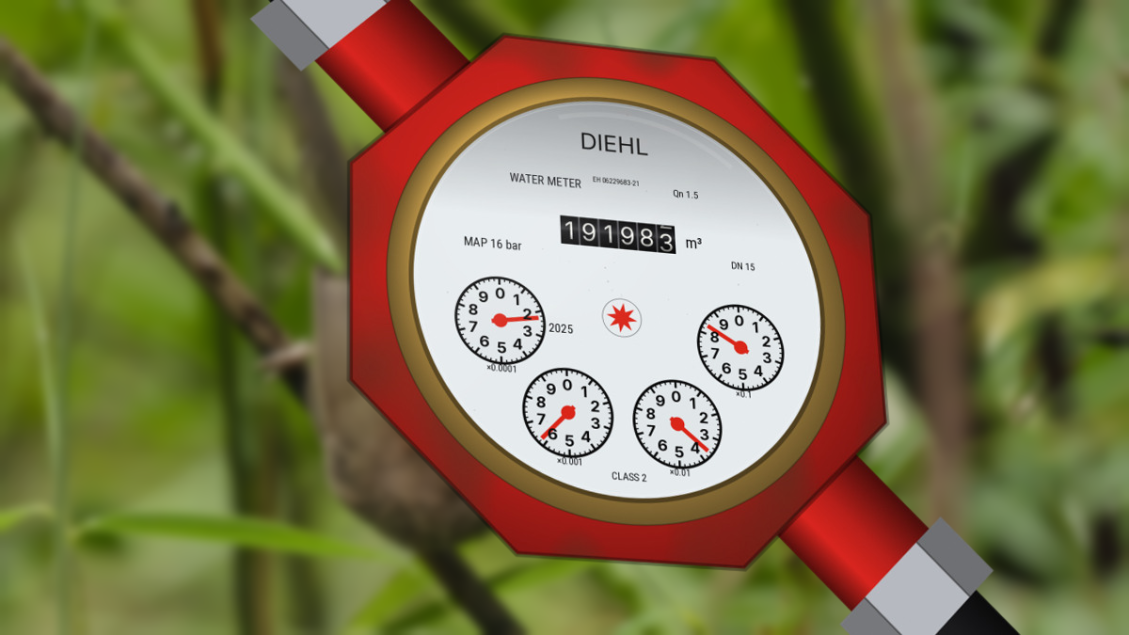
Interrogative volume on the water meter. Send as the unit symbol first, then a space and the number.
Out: m³ 191982.8362
